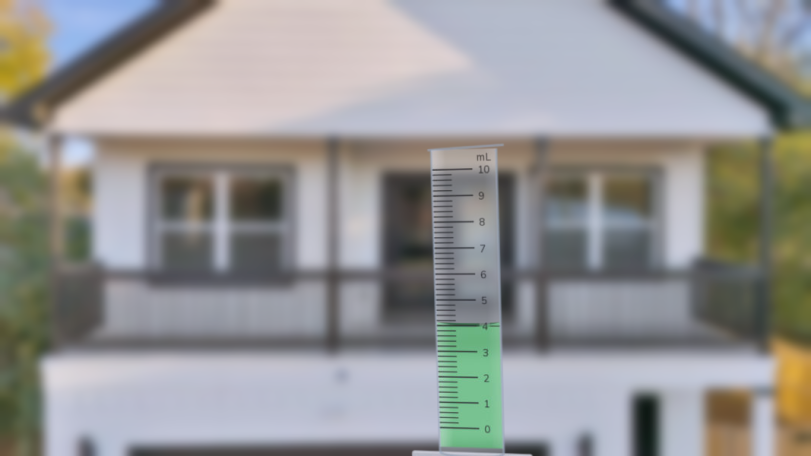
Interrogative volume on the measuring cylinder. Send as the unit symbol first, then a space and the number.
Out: mL 4
